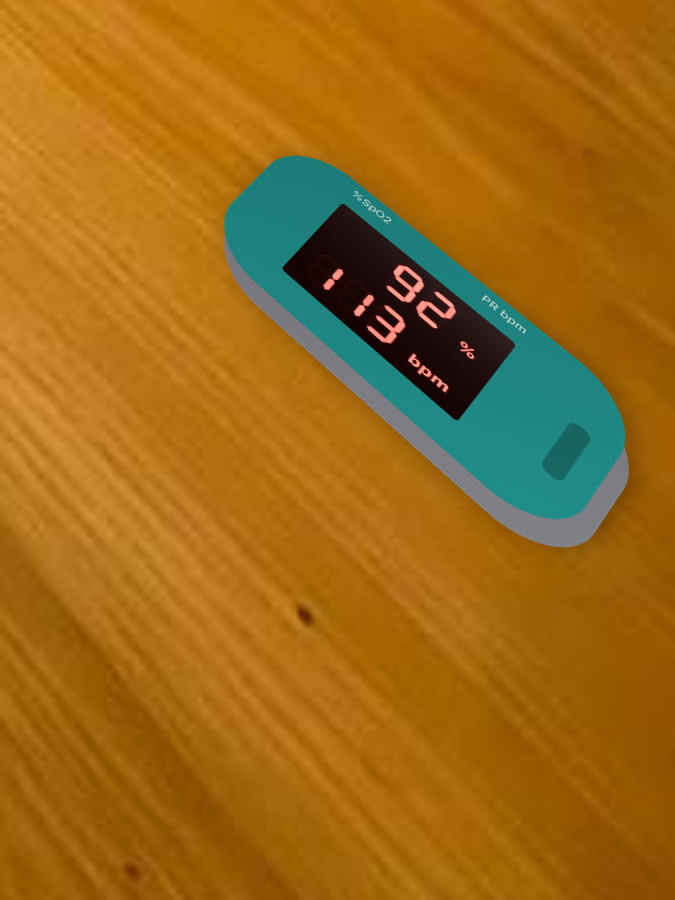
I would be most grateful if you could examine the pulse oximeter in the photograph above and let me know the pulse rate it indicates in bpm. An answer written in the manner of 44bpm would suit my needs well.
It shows 113bpm
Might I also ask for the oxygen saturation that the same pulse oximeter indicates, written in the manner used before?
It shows 92%
